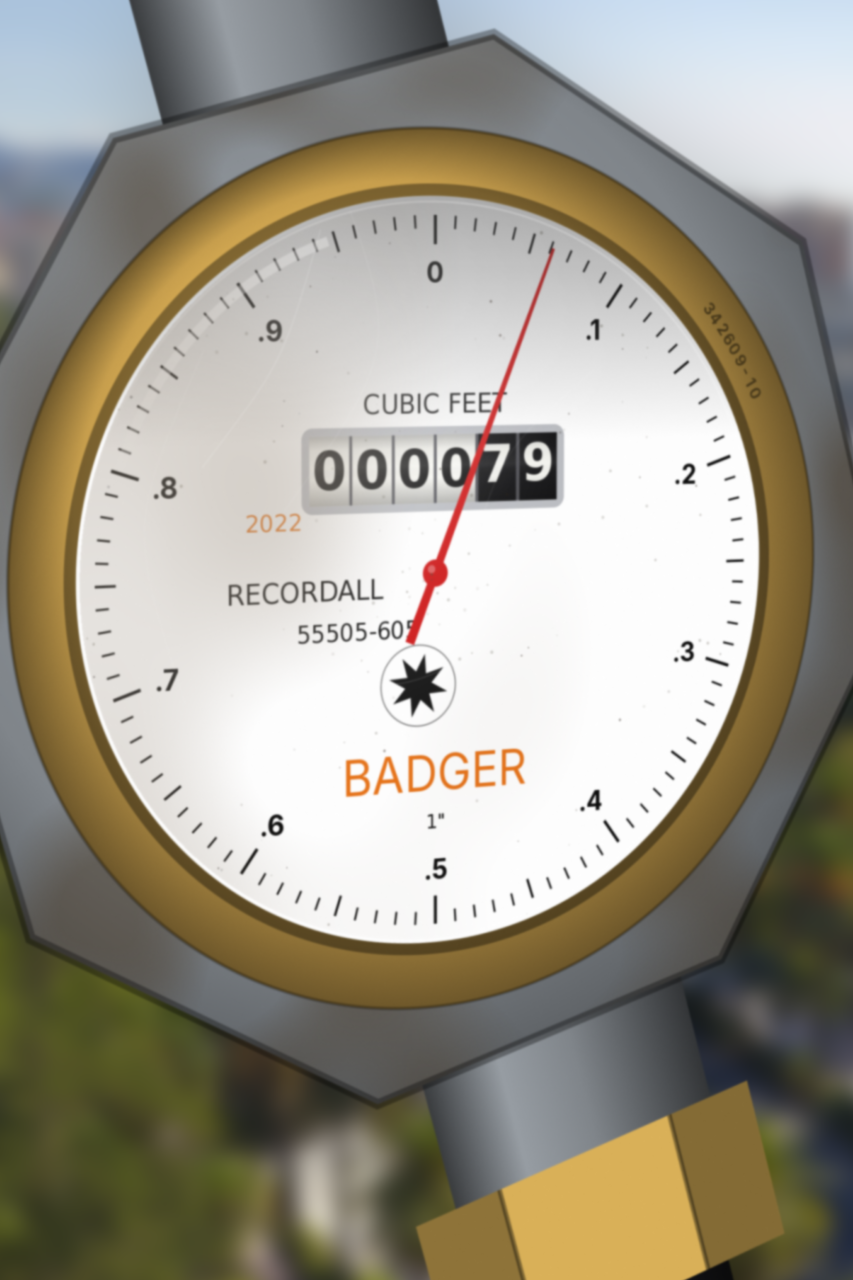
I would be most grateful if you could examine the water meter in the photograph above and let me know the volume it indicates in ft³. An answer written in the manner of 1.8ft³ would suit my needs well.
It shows 79.06ft³
